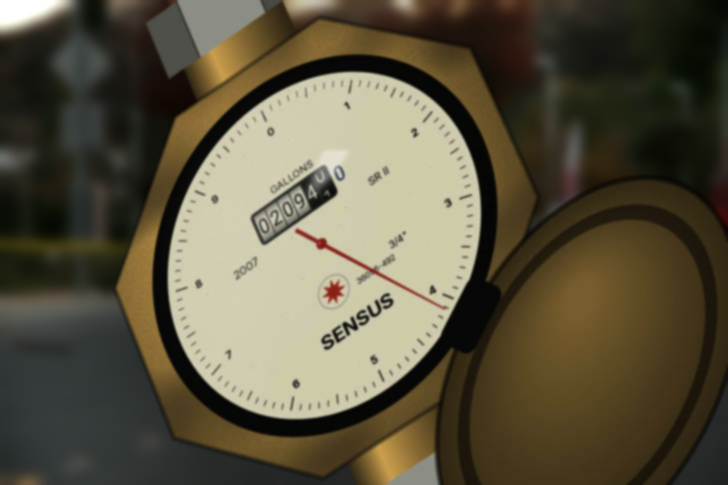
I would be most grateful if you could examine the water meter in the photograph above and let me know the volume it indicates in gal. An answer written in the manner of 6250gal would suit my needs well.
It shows 209404.1gal
